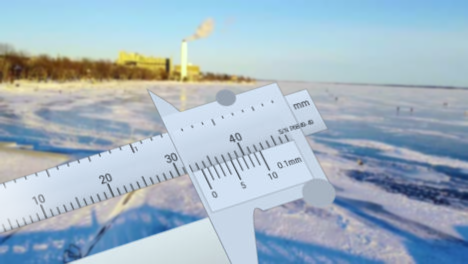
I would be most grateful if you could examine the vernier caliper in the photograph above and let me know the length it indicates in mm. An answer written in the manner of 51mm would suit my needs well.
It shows 33.4mm
